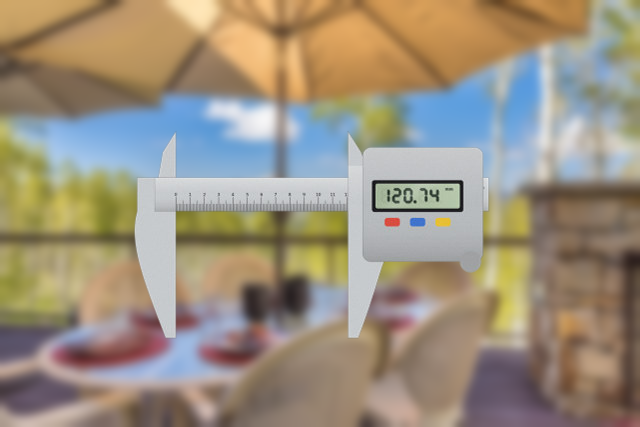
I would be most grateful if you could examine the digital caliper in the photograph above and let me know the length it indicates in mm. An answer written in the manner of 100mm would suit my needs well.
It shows 120.74mm
